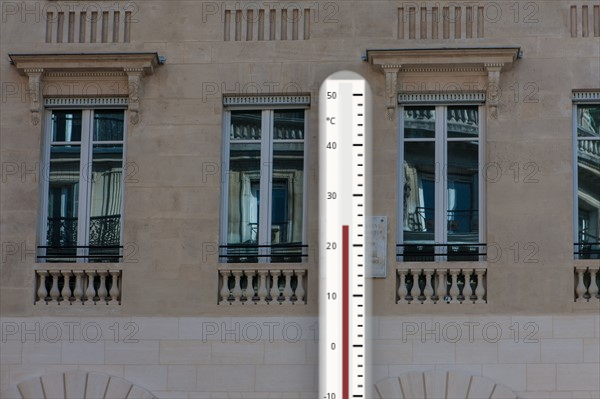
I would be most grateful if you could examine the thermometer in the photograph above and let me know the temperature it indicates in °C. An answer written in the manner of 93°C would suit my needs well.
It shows 24°C
